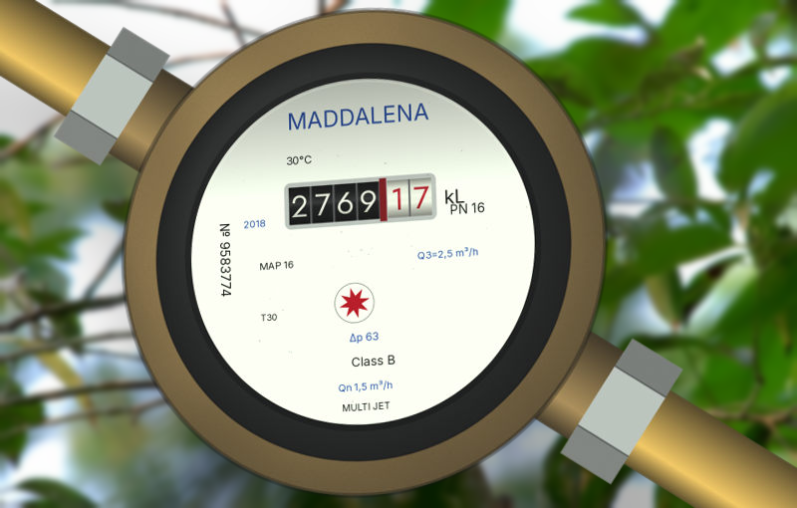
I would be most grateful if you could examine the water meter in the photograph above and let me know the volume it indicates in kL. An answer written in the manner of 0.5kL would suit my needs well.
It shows 2769.17kL
